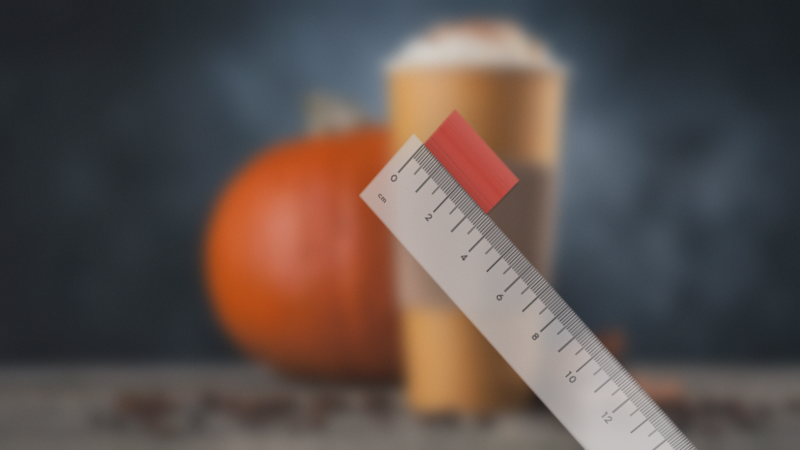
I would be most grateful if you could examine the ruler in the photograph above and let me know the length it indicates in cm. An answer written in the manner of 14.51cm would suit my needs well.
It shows 3.5cm
